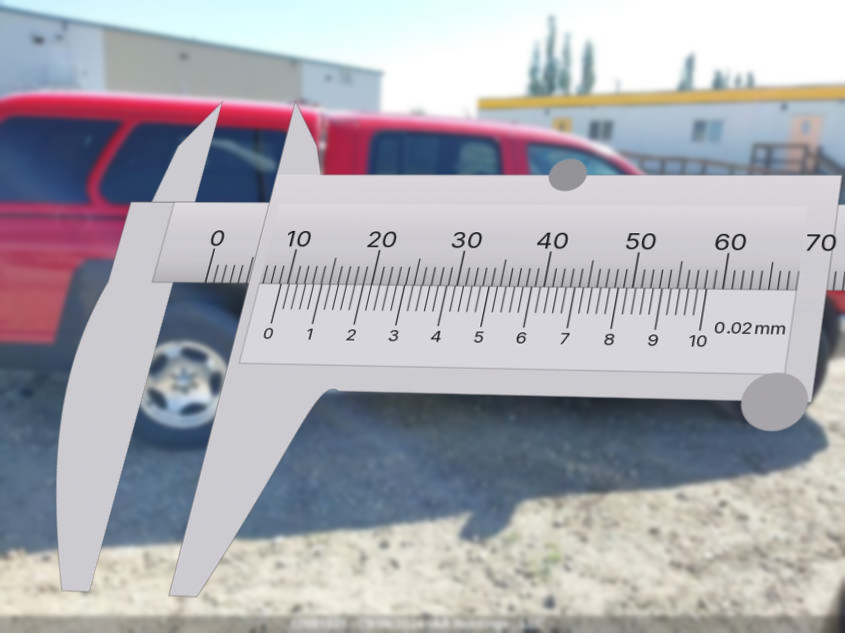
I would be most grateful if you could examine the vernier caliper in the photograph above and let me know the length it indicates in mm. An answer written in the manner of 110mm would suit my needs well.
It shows 9.2mm
